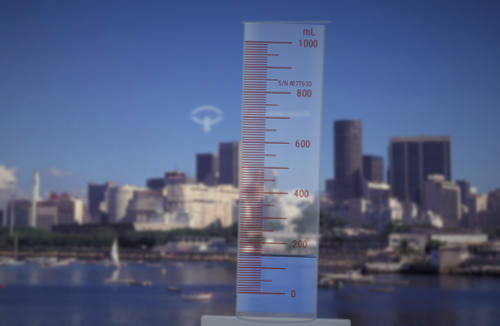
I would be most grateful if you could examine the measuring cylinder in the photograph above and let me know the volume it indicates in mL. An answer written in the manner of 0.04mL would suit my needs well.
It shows 150mL
